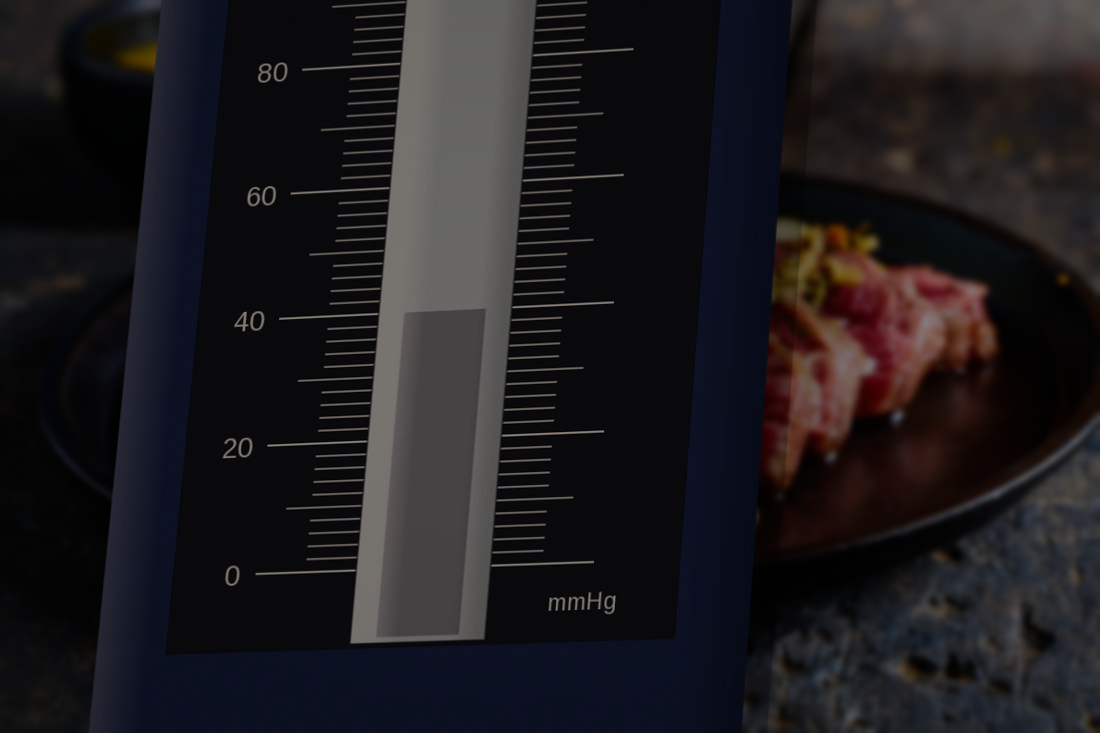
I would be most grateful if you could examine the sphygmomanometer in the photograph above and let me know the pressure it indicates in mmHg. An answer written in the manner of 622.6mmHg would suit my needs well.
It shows 40mmHg
